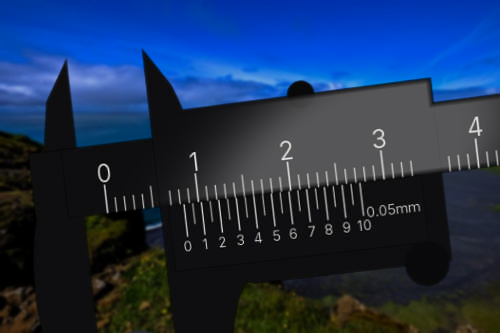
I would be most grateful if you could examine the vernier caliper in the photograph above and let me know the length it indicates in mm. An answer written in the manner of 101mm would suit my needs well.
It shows 8.4mm
